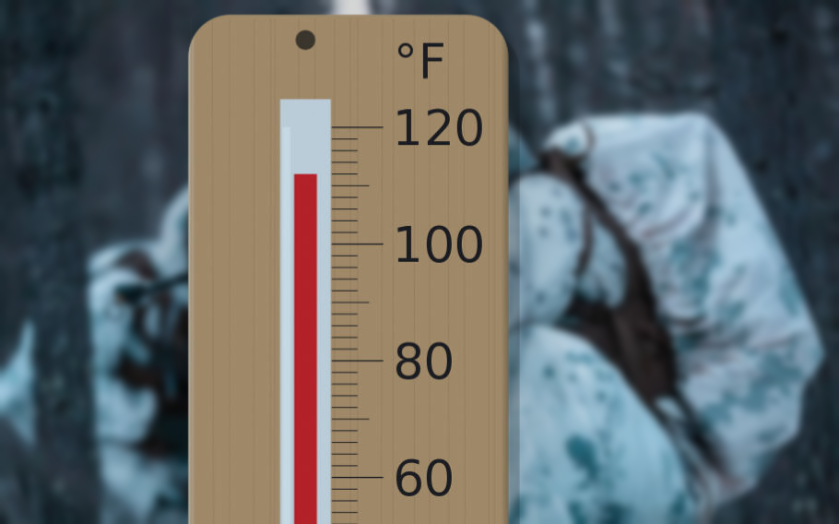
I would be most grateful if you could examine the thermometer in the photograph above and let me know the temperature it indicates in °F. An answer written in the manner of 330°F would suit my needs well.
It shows 112°F
